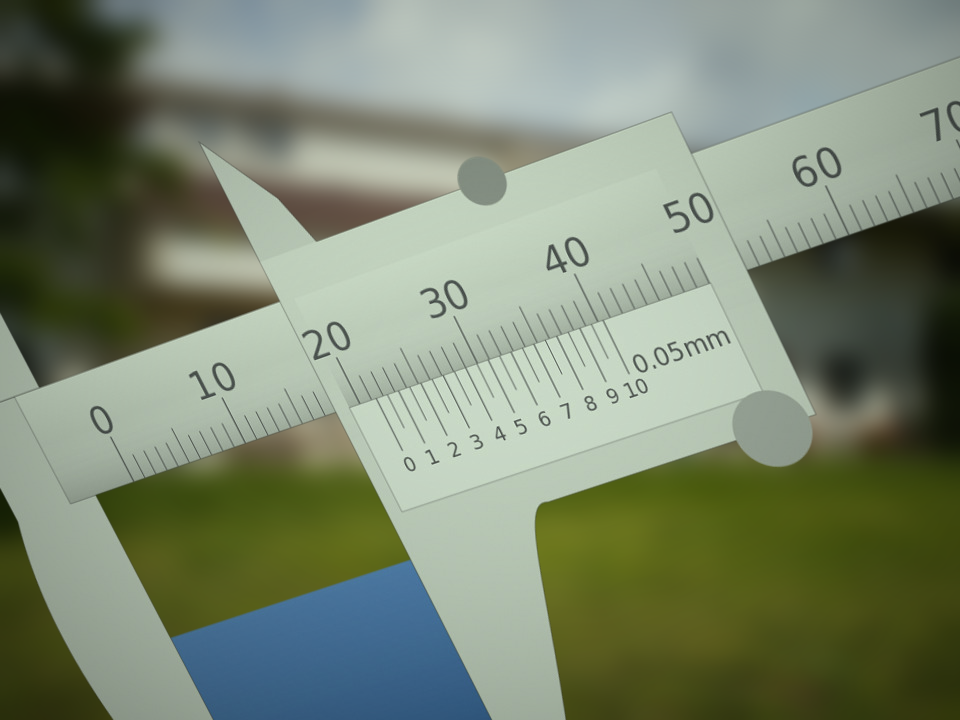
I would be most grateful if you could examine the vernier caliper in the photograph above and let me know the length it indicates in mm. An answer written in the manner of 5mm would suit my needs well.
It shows 21.4mm
